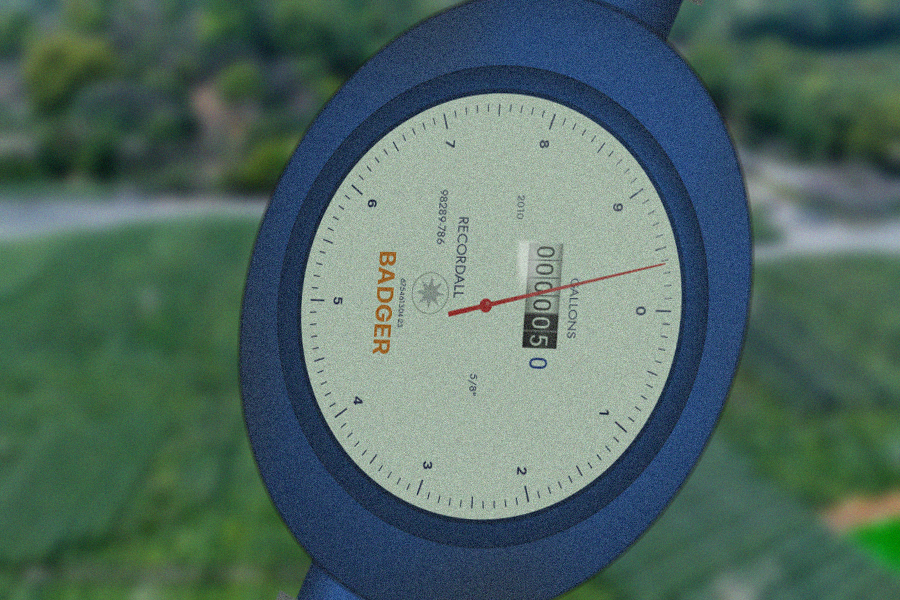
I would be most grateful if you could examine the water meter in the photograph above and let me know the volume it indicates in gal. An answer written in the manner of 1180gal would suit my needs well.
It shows 49.6gal
